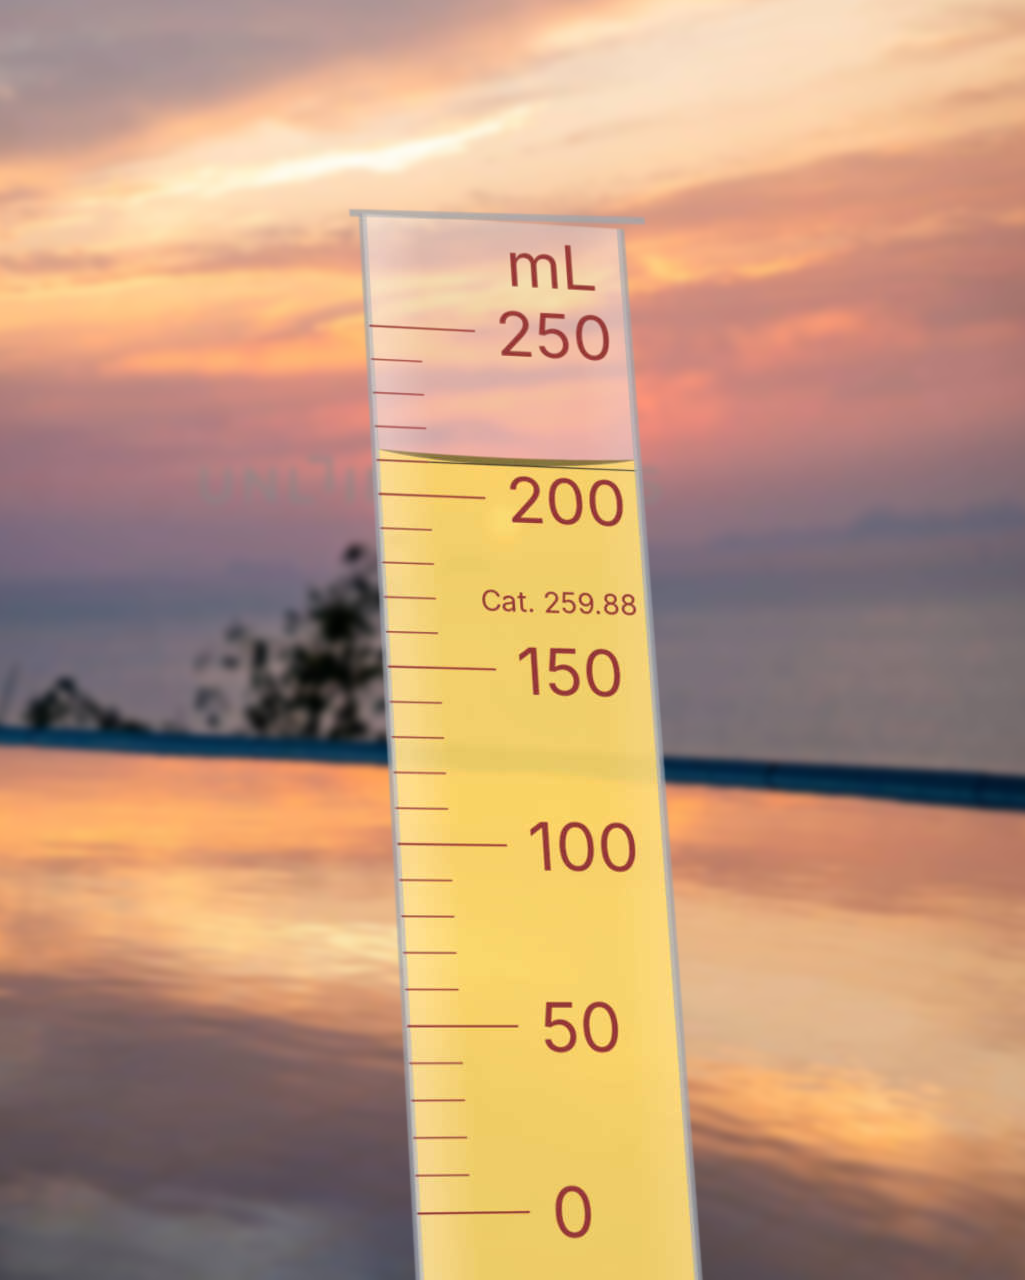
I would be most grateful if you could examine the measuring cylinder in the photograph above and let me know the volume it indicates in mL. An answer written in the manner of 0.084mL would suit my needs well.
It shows 210mL
